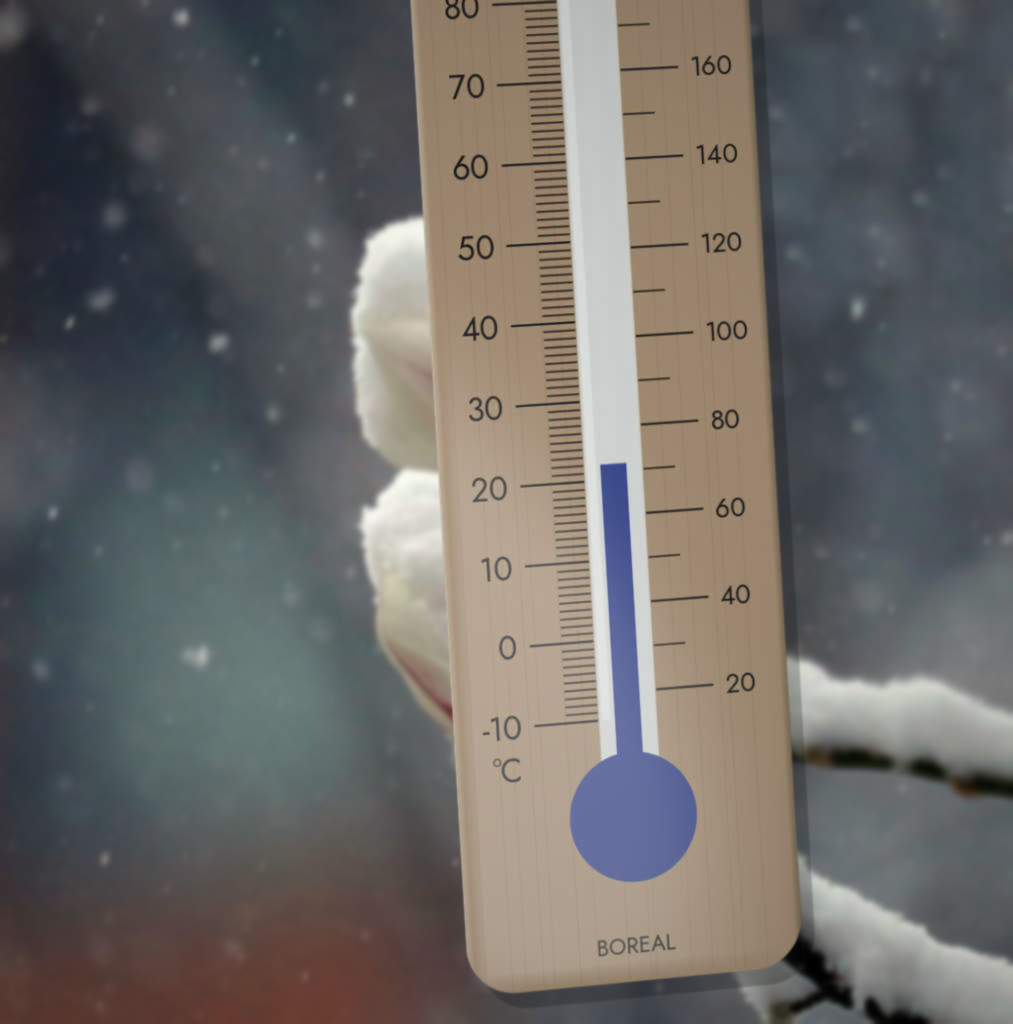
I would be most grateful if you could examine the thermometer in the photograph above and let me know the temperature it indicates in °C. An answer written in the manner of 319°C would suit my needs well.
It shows 22°C
